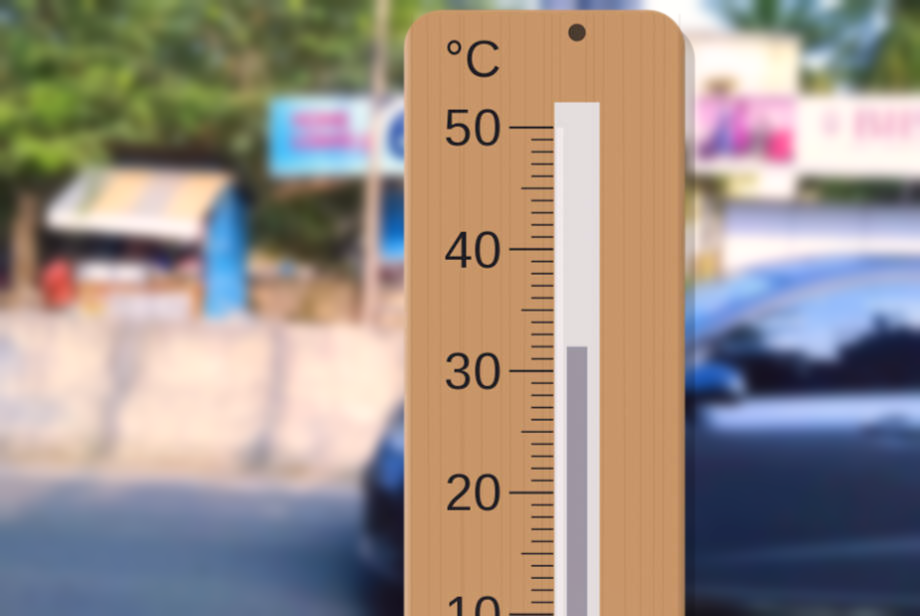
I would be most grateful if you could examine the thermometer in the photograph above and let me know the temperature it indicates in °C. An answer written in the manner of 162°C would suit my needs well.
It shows 32°C
